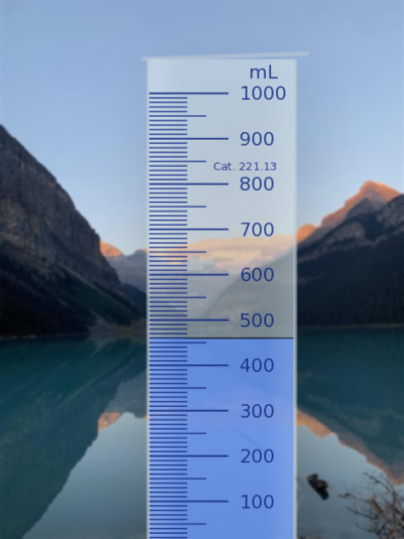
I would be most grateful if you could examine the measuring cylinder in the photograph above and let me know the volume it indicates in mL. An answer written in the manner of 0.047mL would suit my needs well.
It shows 460mL
